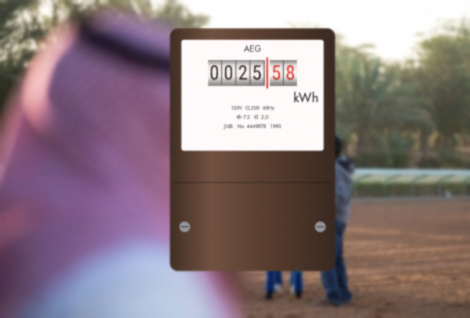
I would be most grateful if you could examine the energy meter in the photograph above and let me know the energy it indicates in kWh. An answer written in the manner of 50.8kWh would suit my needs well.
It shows 25.58kWh
